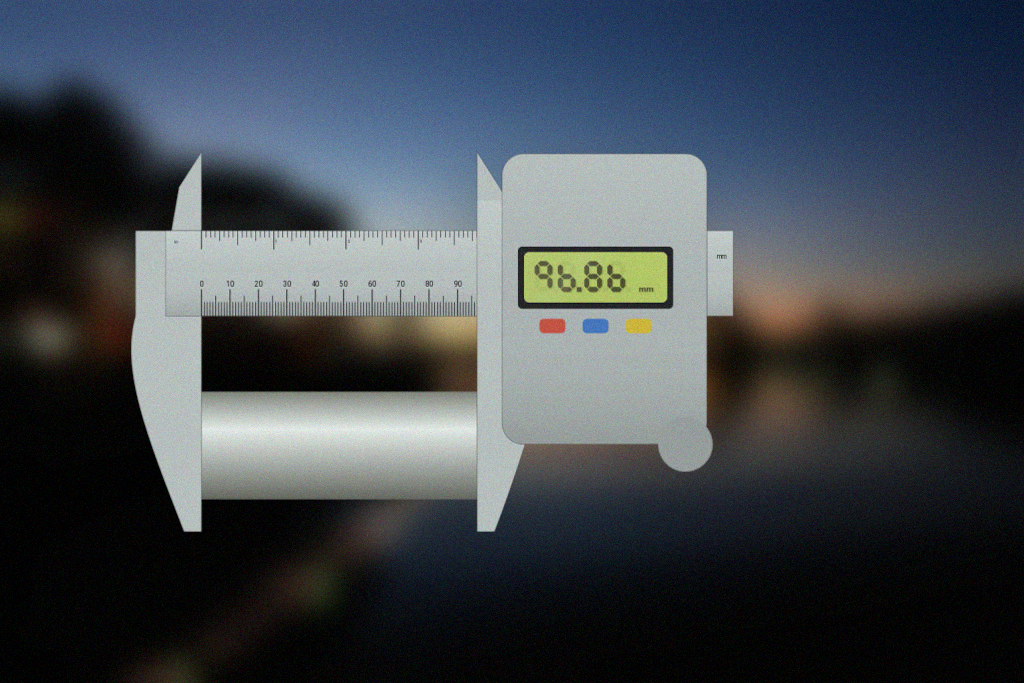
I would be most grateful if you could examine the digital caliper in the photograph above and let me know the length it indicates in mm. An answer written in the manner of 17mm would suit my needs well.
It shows 96.86mm
